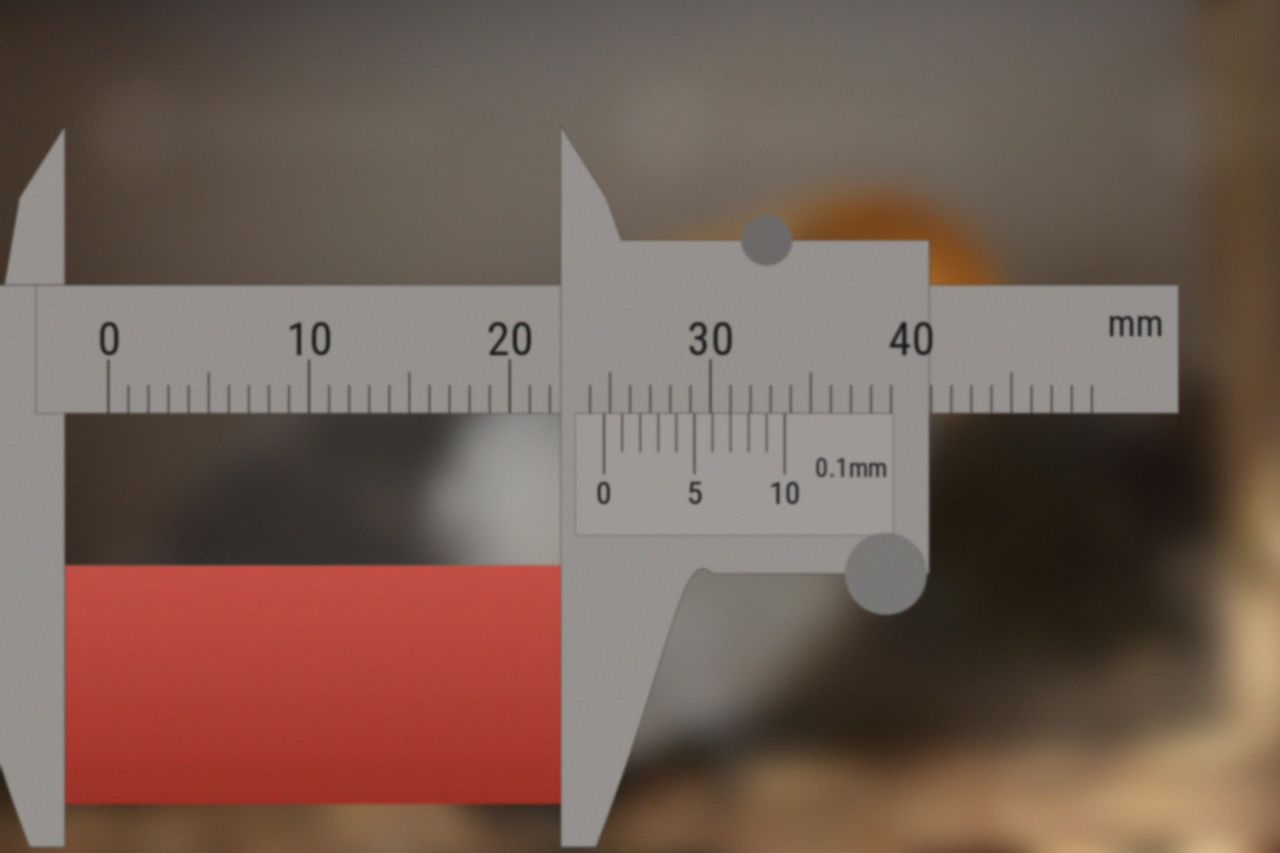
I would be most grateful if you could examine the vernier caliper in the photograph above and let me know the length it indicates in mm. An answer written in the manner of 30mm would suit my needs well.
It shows 24.7mm
